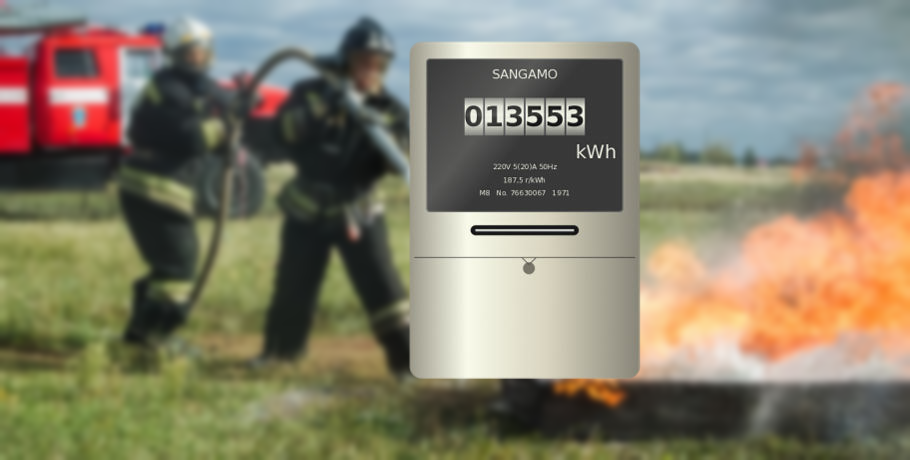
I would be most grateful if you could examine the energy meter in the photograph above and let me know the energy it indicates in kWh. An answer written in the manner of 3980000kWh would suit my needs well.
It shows 13553kWh
